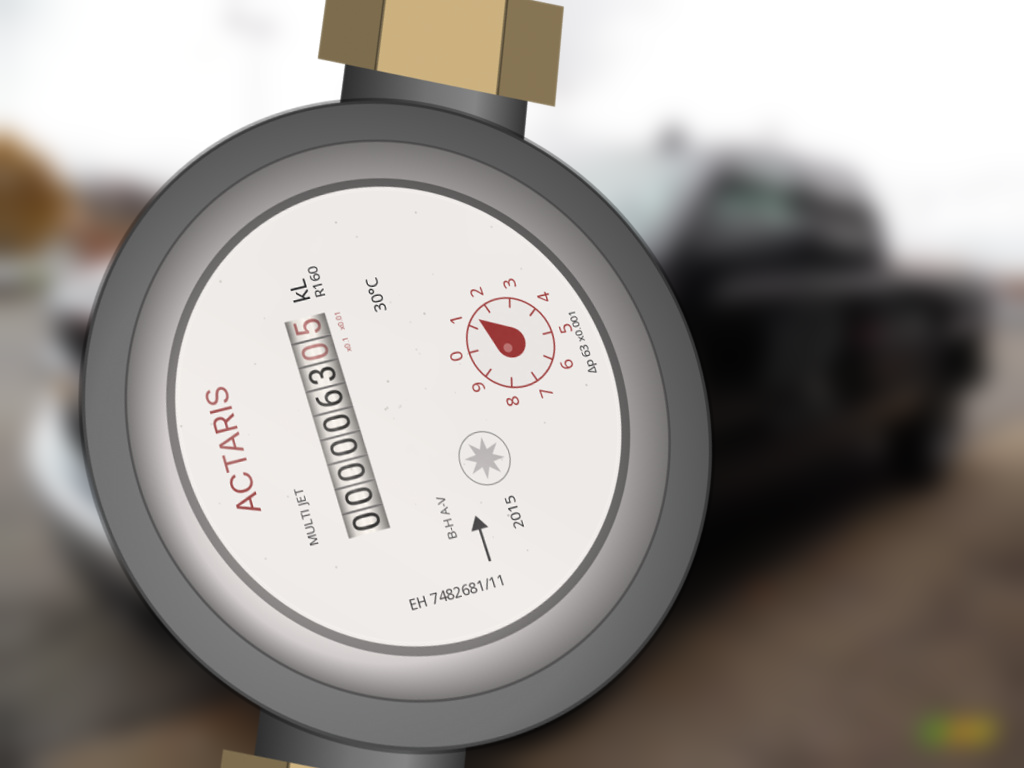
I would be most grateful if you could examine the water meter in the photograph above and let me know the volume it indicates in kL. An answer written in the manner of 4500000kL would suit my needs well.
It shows 63.051kL
